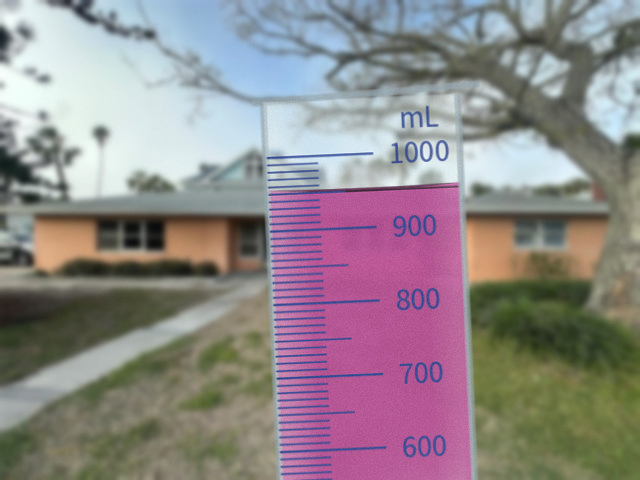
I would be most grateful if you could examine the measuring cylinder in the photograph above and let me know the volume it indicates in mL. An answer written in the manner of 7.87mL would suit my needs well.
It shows 950mL
